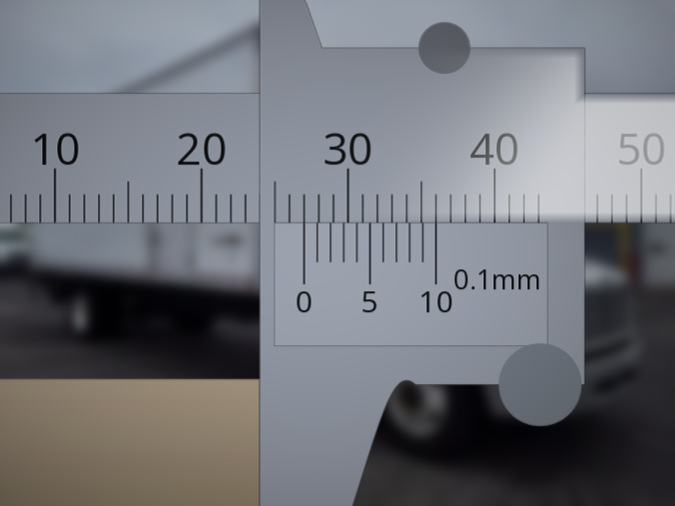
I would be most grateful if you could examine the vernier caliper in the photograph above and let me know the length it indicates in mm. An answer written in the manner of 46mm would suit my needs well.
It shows 27.0mm
